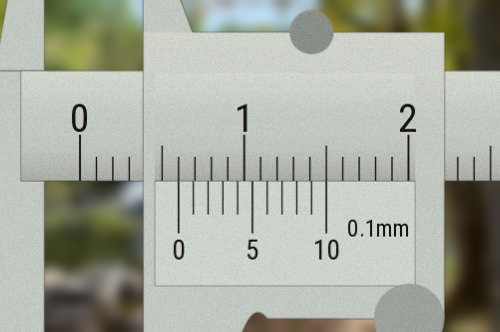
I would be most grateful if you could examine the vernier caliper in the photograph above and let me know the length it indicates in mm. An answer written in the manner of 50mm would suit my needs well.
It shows 6.0mm
